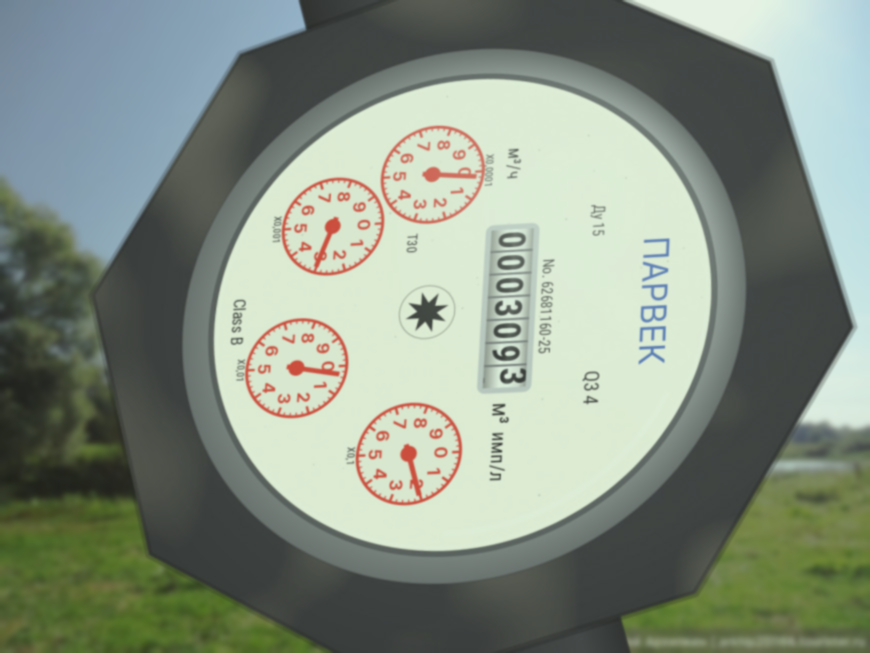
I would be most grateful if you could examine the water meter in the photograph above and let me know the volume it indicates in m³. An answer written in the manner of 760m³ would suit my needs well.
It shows 3093.2030m³
